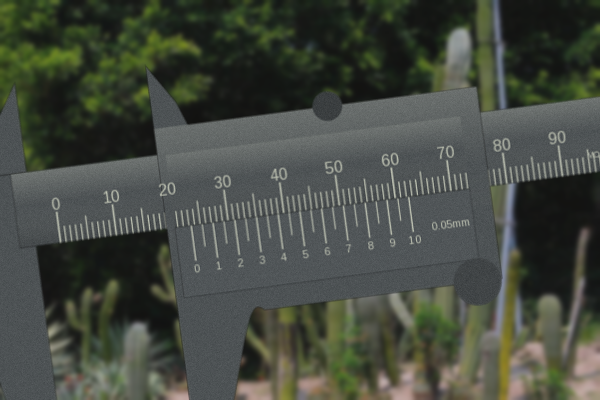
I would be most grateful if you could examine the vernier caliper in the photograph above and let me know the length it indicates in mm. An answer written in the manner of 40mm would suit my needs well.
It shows 23.4mm
